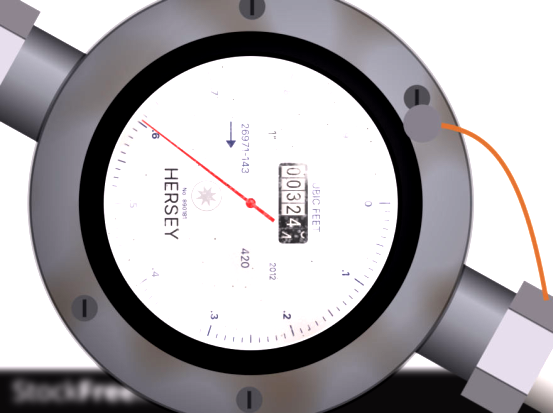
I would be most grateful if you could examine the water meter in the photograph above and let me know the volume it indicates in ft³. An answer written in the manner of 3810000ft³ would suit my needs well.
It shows 3243.60ft³
